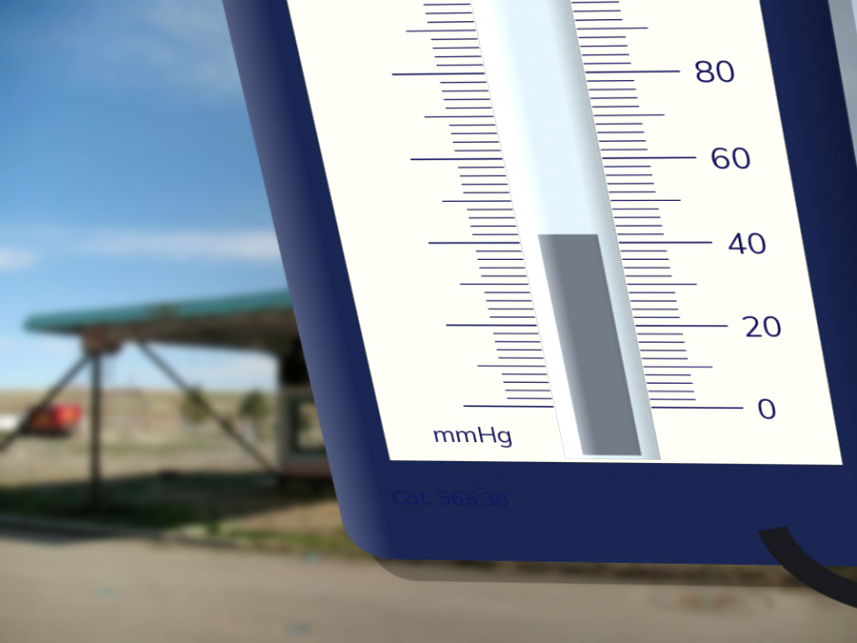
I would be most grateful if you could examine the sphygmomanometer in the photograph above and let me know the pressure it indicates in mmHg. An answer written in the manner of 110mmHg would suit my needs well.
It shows 42mmHg
